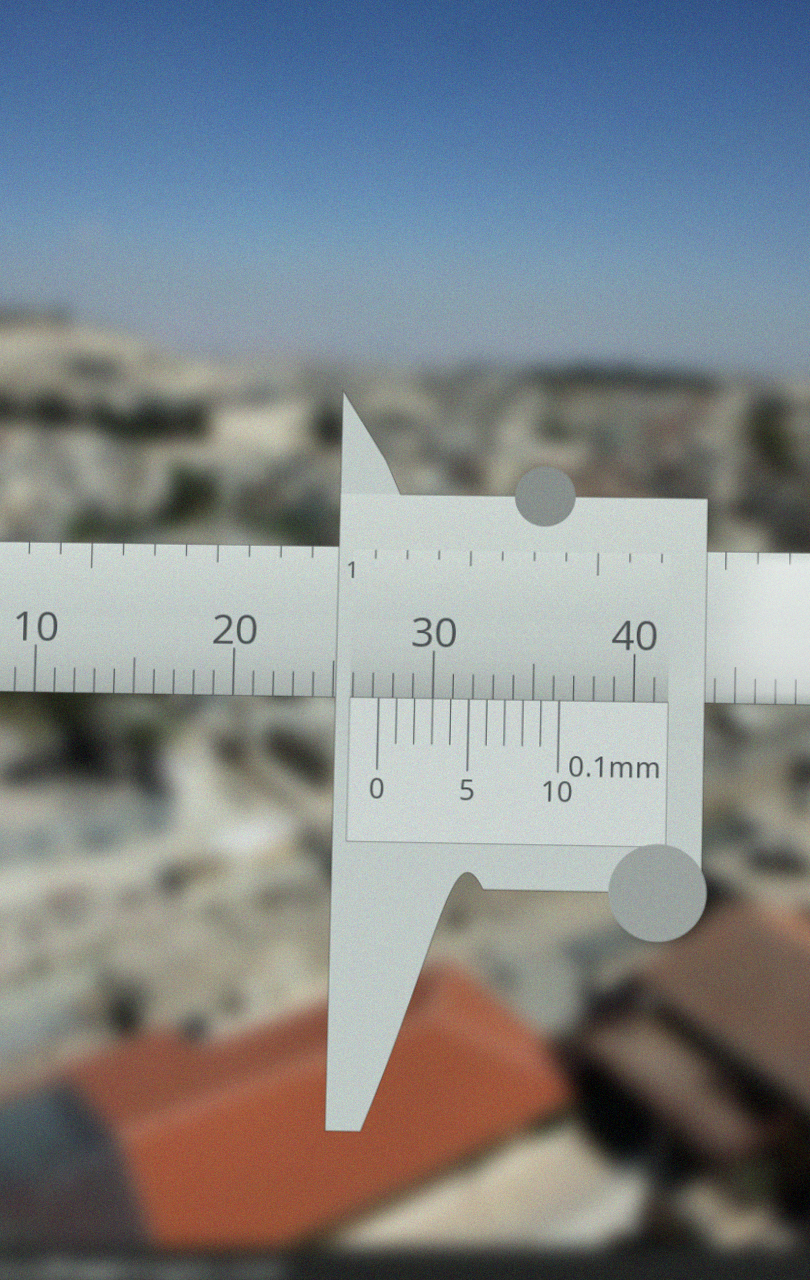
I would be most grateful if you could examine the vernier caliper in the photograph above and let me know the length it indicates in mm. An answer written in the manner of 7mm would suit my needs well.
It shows 27.3mm
